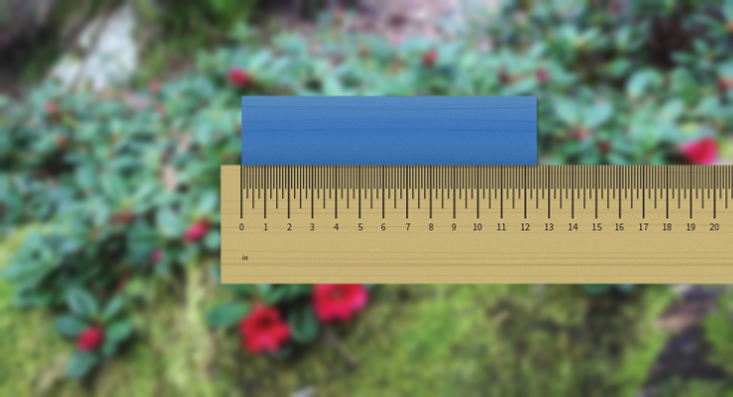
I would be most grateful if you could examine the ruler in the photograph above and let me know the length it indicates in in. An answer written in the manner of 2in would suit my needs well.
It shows 12.5in
